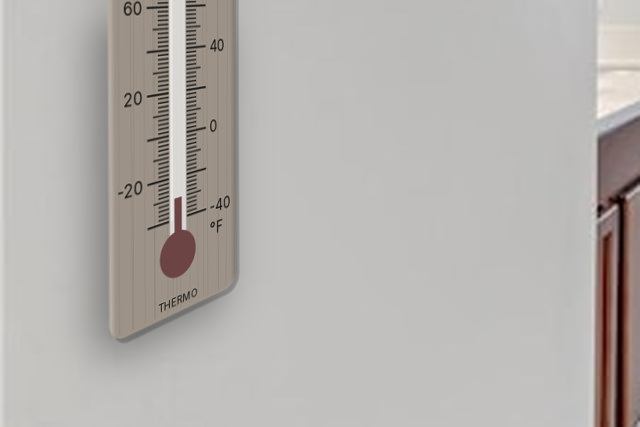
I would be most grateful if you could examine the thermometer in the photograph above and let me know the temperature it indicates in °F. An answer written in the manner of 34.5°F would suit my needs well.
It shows -30°F
